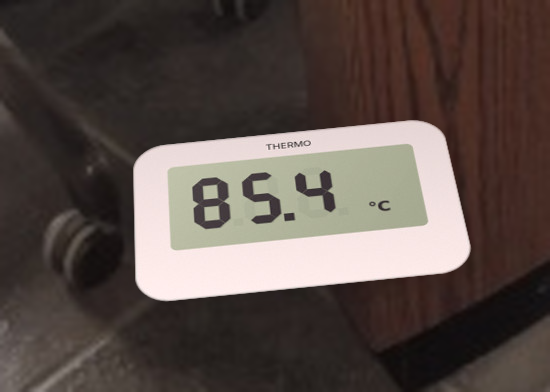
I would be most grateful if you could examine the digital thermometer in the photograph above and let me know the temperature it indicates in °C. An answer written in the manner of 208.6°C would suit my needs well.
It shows 85.4°C
